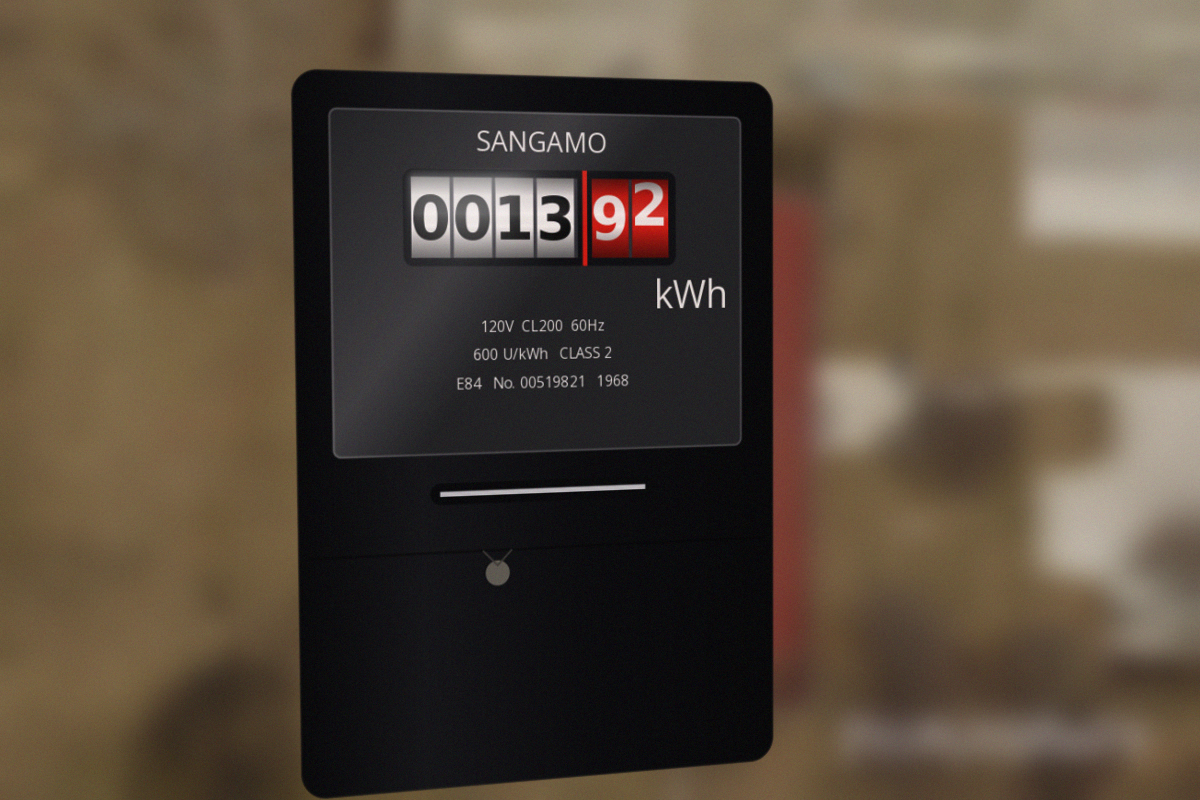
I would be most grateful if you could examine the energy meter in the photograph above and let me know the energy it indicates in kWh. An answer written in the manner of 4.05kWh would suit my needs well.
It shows 13.92kWh
